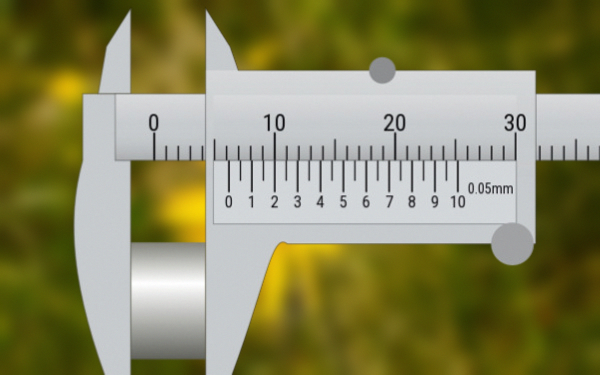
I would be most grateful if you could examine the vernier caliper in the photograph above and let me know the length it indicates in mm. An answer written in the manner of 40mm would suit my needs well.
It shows 6.2mm
